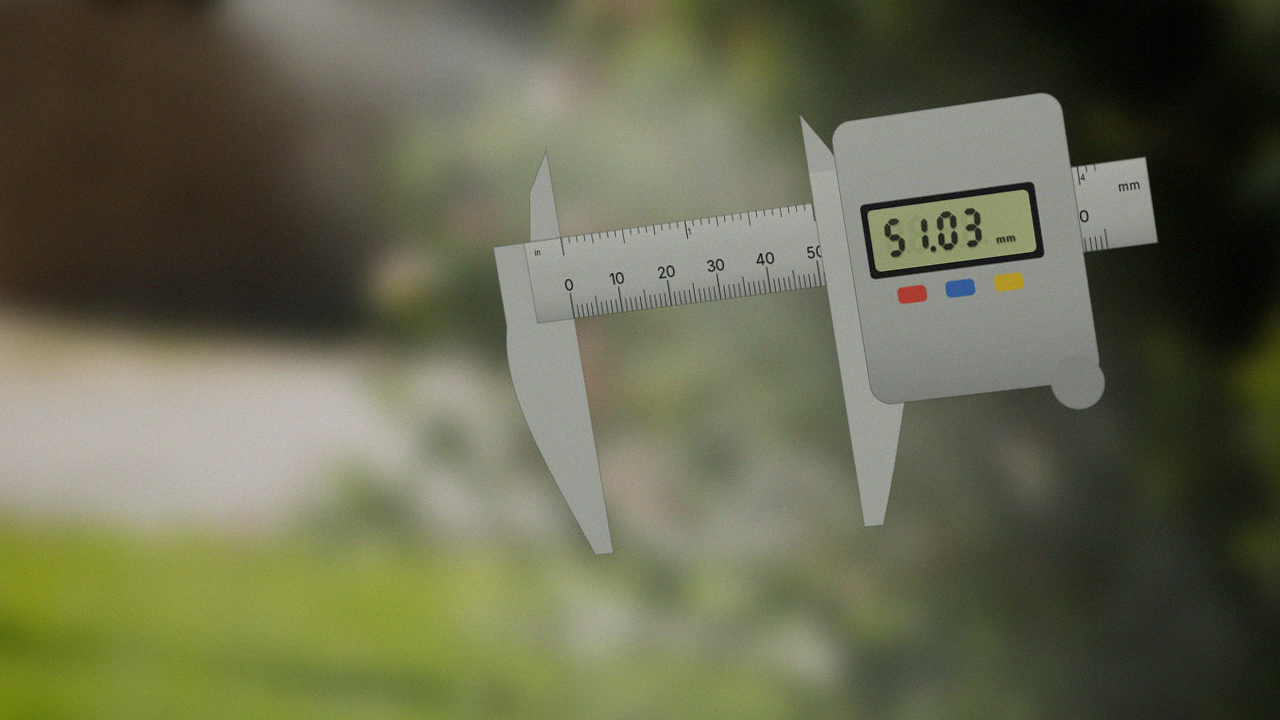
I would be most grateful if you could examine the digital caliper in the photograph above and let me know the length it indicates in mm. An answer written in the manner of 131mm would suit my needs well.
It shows 51.03mm
